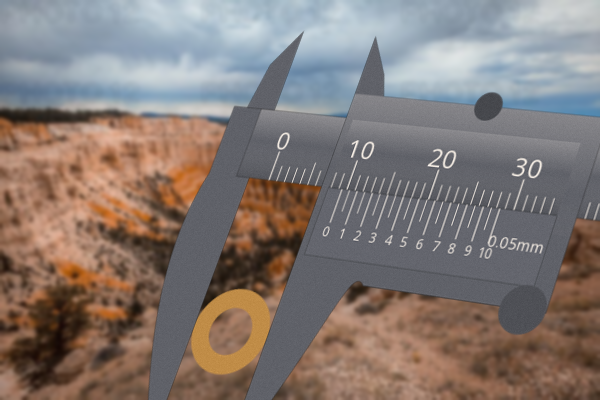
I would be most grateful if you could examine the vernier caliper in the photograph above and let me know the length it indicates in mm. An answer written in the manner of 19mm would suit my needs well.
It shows 9.4mm
